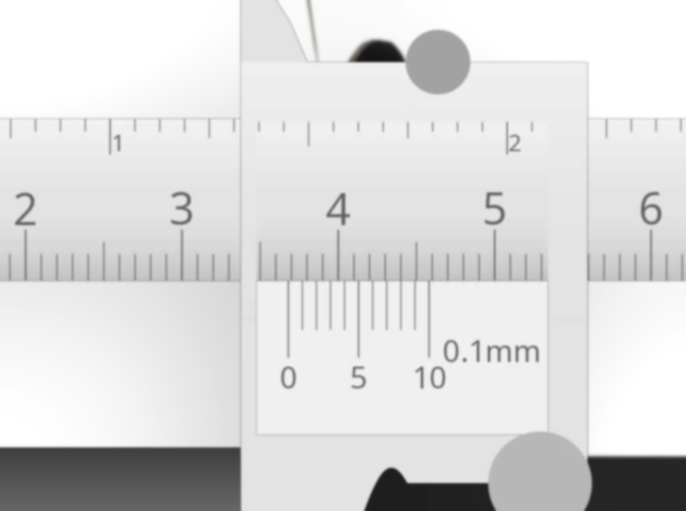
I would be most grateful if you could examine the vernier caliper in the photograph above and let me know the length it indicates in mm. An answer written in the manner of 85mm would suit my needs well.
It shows 36.8mm
